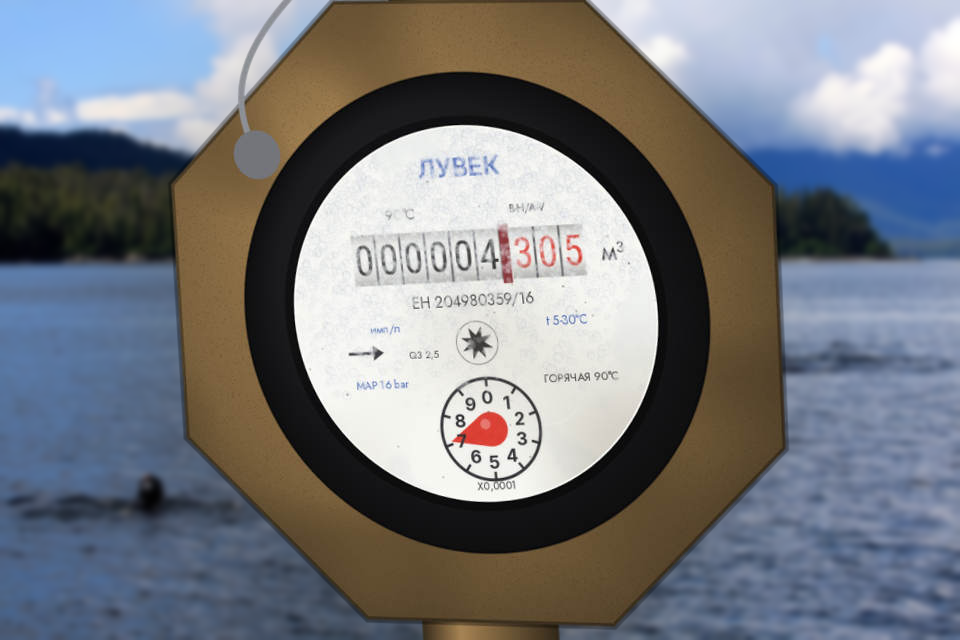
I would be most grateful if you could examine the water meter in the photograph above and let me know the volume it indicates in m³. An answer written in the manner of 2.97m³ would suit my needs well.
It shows 4.3057m³
